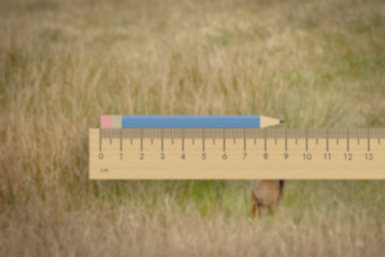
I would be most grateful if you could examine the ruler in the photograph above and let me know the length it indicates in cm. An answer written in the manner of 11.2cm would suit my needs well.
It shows 9cm
